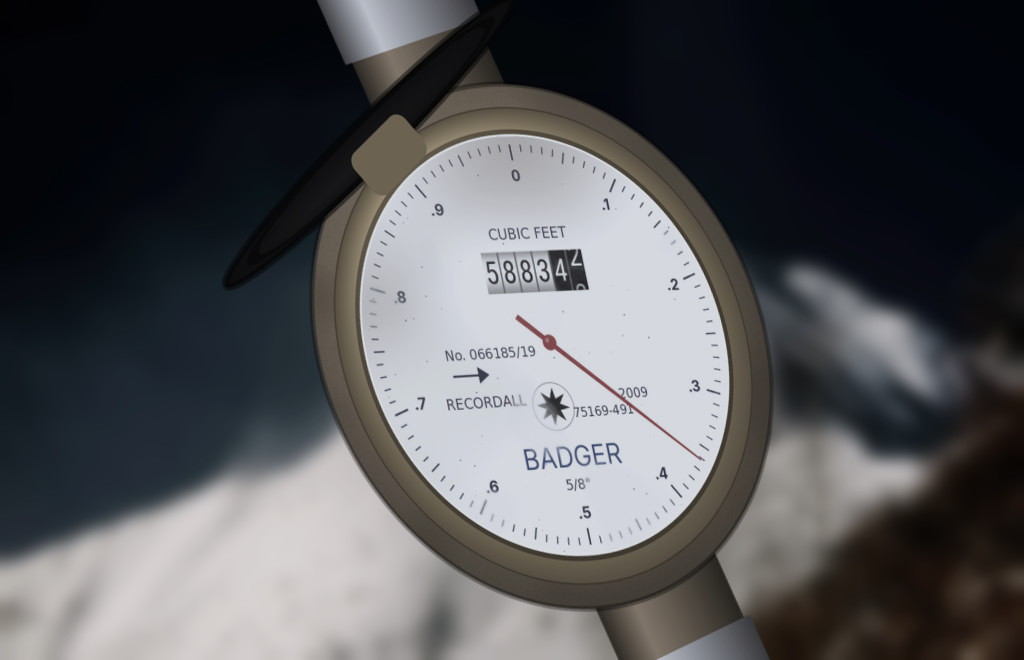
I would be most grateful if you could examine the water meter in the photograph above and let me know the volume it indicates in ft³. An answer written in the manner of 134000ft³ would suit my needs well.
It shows 588342.36ft³
